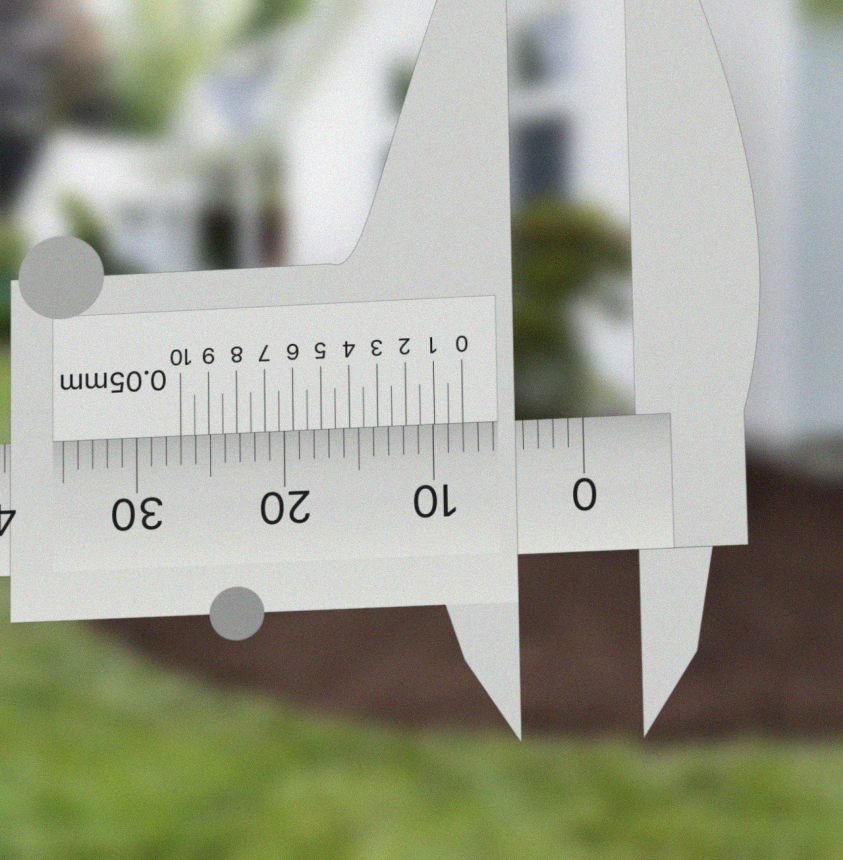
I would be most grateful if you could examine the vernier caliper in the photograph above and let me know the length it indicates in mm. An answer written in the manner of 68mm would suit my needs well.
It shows 8.0mm
